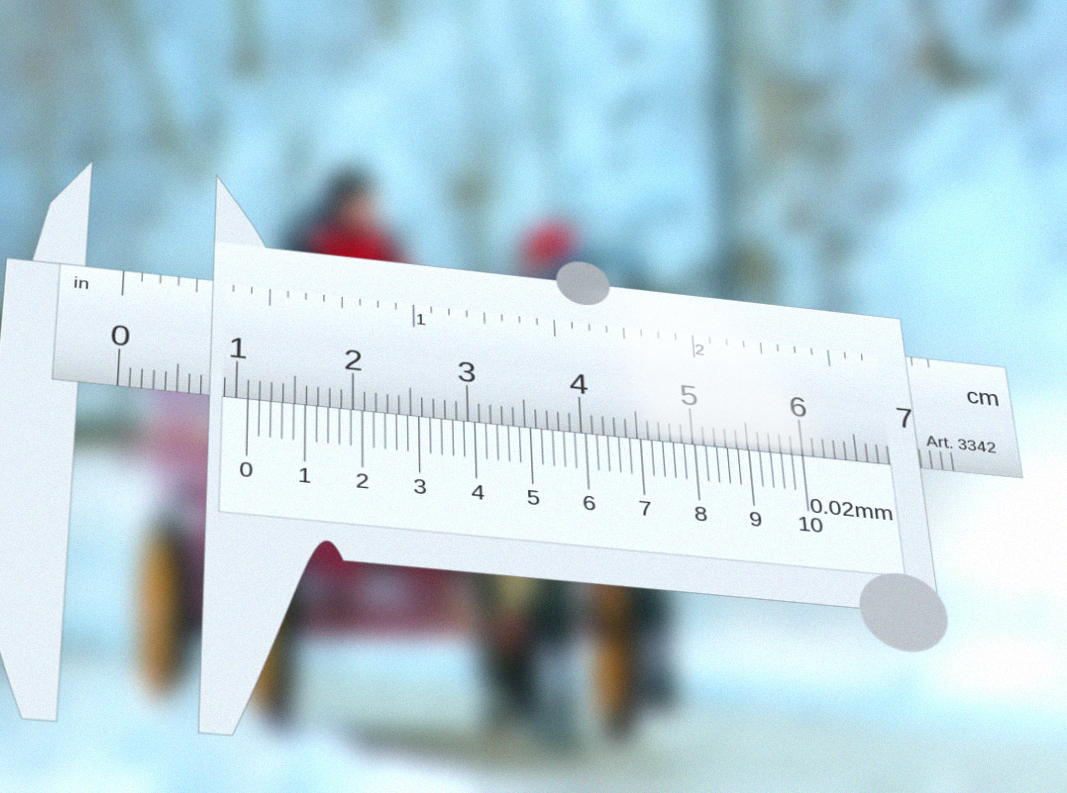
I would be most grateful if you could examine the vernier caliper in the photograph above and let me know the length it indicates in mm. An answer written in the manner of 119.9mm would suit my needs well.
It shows 11.0mm
